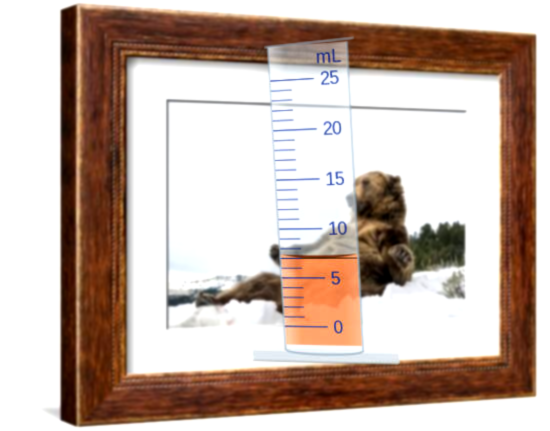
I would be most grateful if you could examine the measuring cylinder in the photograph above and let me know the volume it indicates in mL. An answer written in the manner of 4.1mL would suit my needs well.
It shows 7mL
